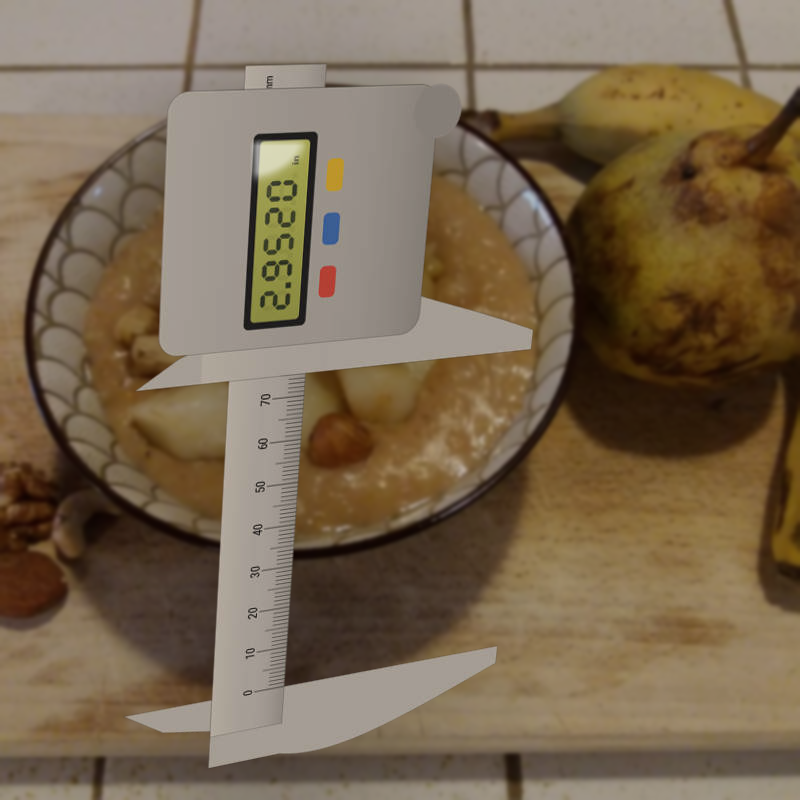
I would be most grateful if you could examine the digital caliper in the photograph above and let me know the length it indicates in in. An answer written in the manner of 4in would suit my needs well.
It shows 2.9520in
